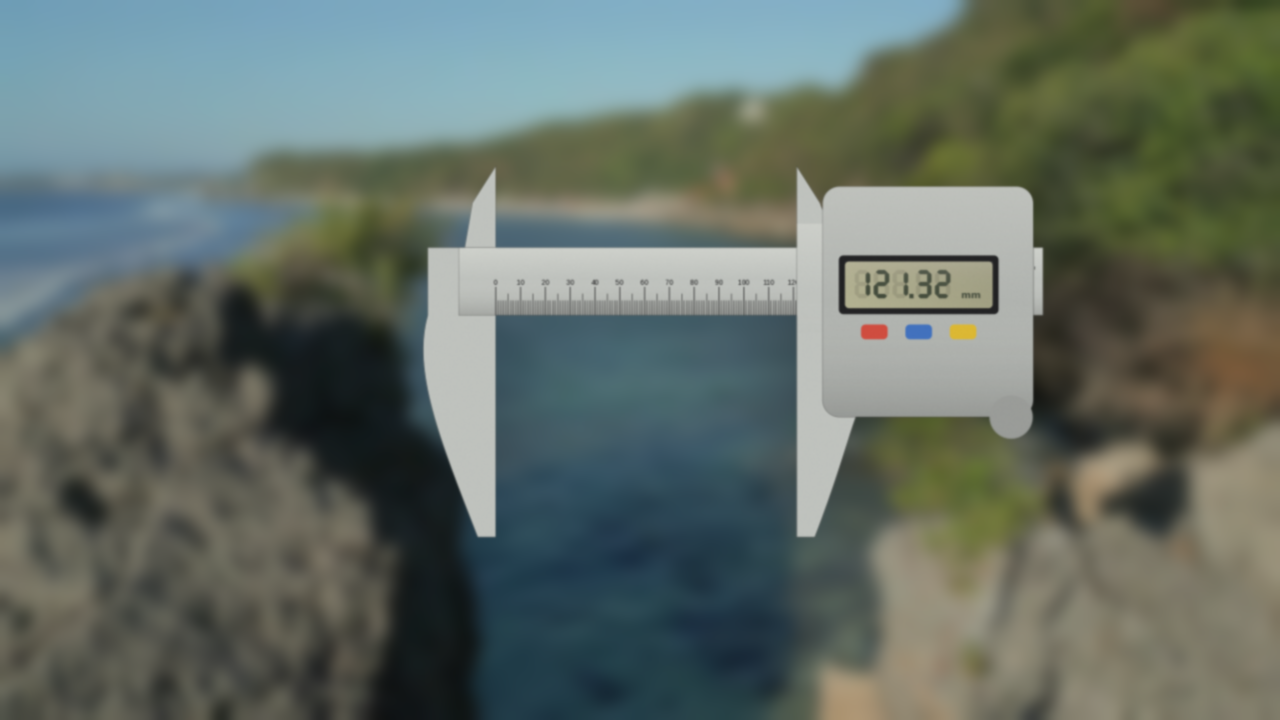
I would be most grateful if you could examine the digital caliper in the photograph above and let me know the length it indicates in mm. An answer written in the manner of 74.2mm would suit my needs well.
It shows 121.32mm
